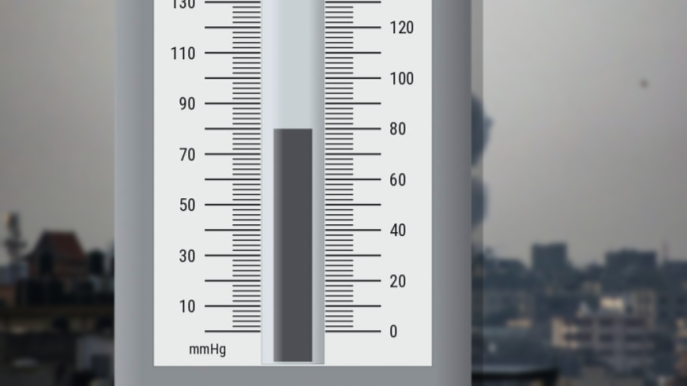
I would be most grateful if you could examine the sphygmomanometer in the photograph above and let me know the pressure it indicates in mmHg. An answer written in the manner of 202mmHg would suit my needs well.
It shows 80mmHg
